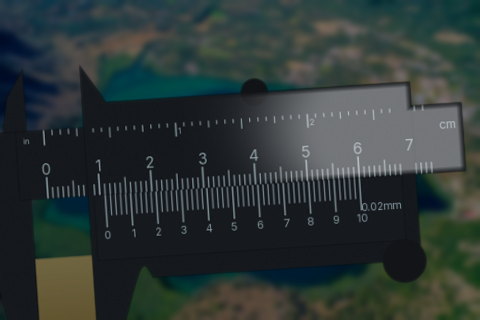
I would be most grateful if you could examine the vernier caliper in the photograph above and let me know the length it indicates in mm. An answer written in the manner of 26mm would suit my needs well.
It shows 11.0mm
